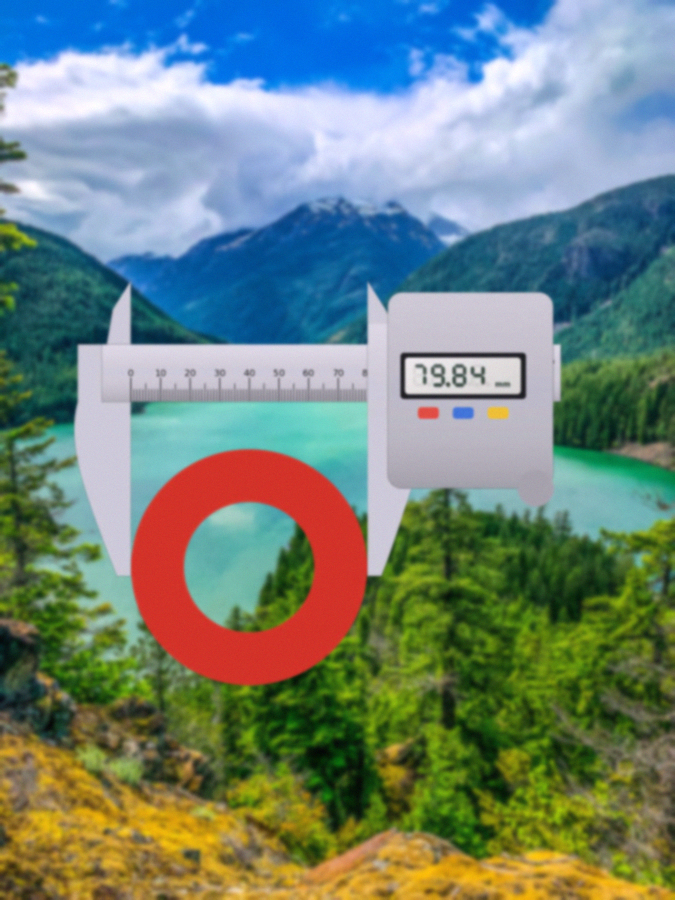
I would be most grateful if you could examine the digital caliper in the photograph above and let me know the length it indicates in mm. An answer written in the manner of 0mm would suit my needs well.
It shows 79.84mm
